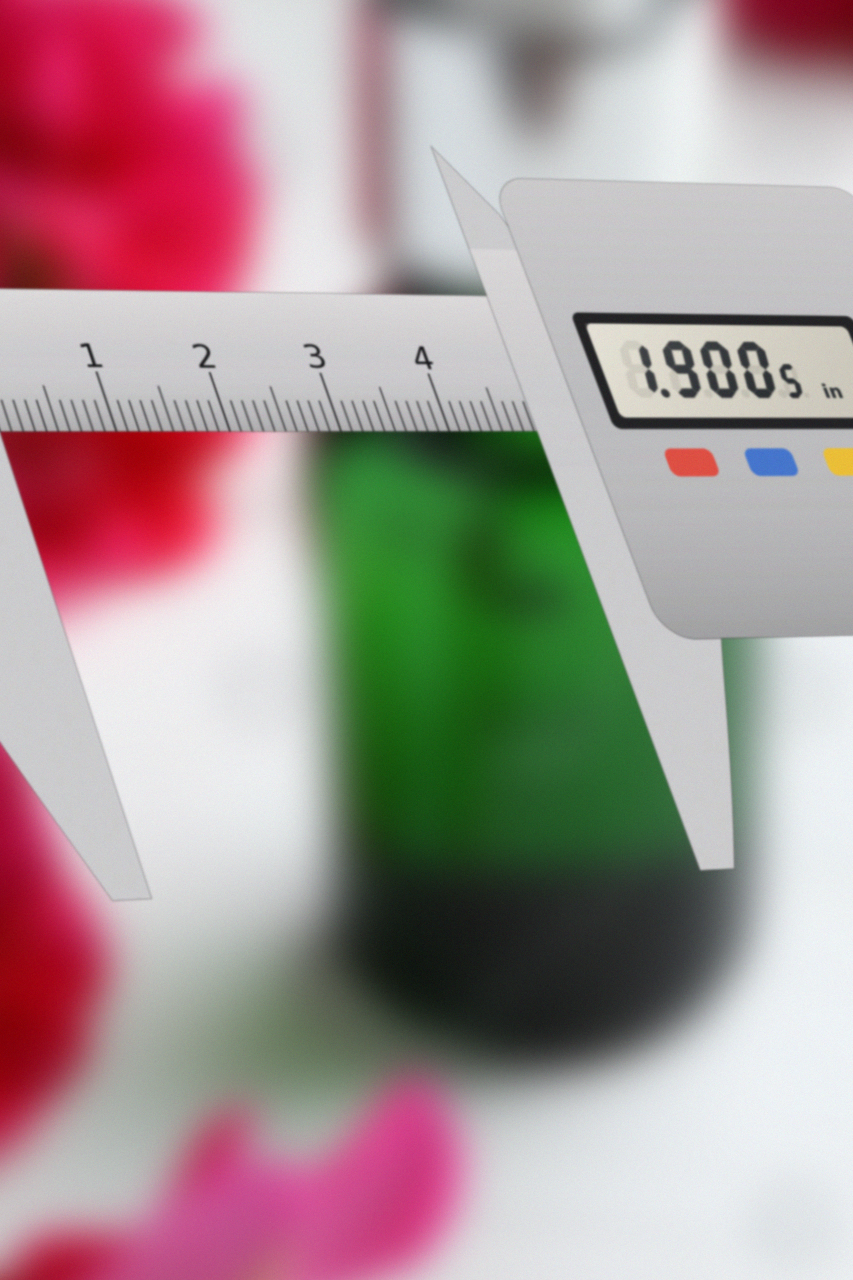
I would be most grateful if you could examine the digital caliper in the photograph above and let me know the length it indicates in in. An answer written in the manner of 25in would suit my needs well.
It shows 1.9005in
